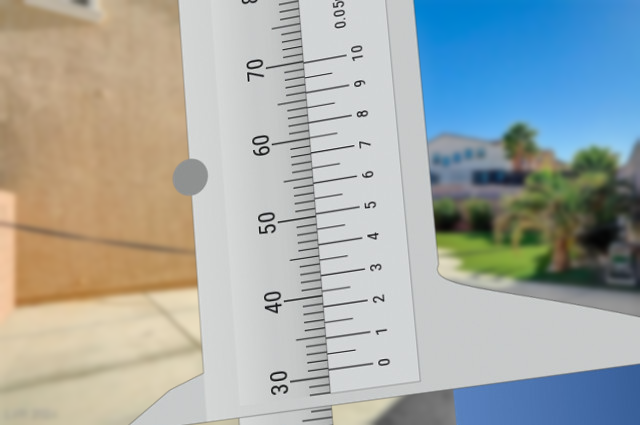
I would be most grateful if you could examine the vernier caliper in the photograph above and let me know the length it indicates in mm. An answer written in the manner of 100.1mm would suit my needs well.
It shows 30.8mm
